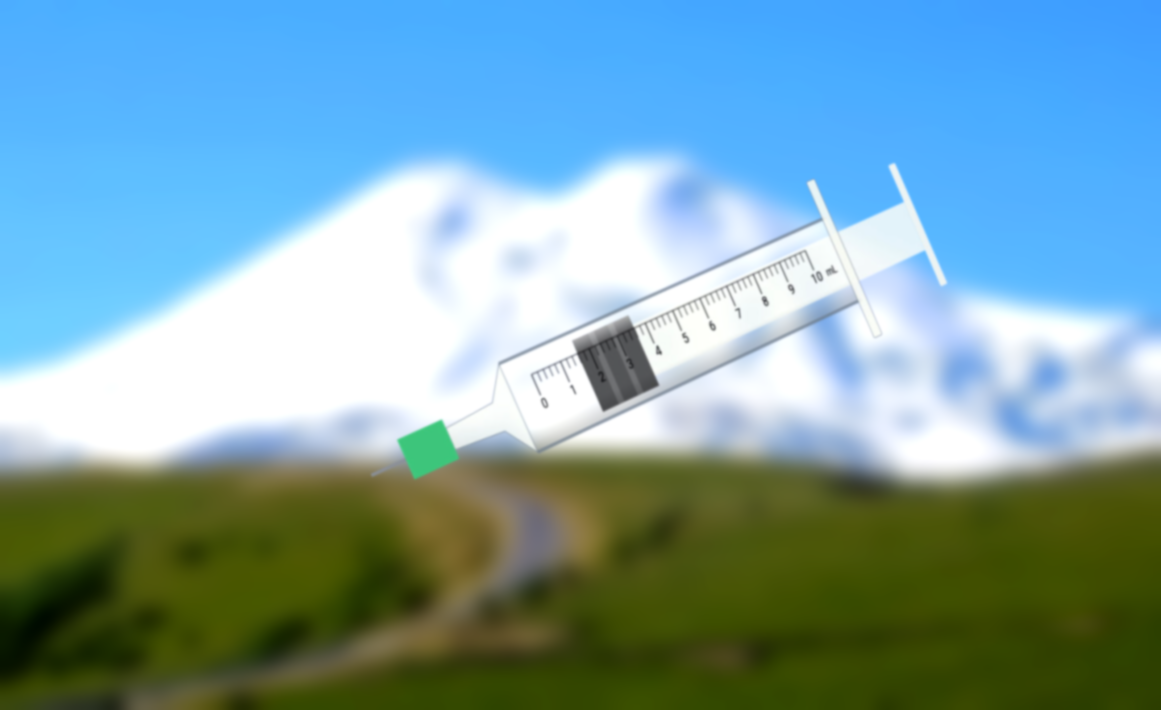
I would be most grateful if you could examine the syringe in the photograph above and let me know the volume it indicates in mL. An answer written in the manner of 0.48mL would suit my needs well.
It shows 1.6mL
